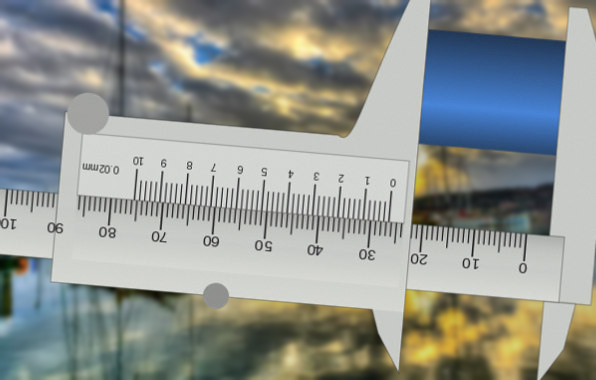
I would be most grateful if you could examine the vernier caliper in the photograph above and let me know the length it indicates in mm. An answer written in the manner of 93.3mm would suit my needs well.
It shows 26.5mm
